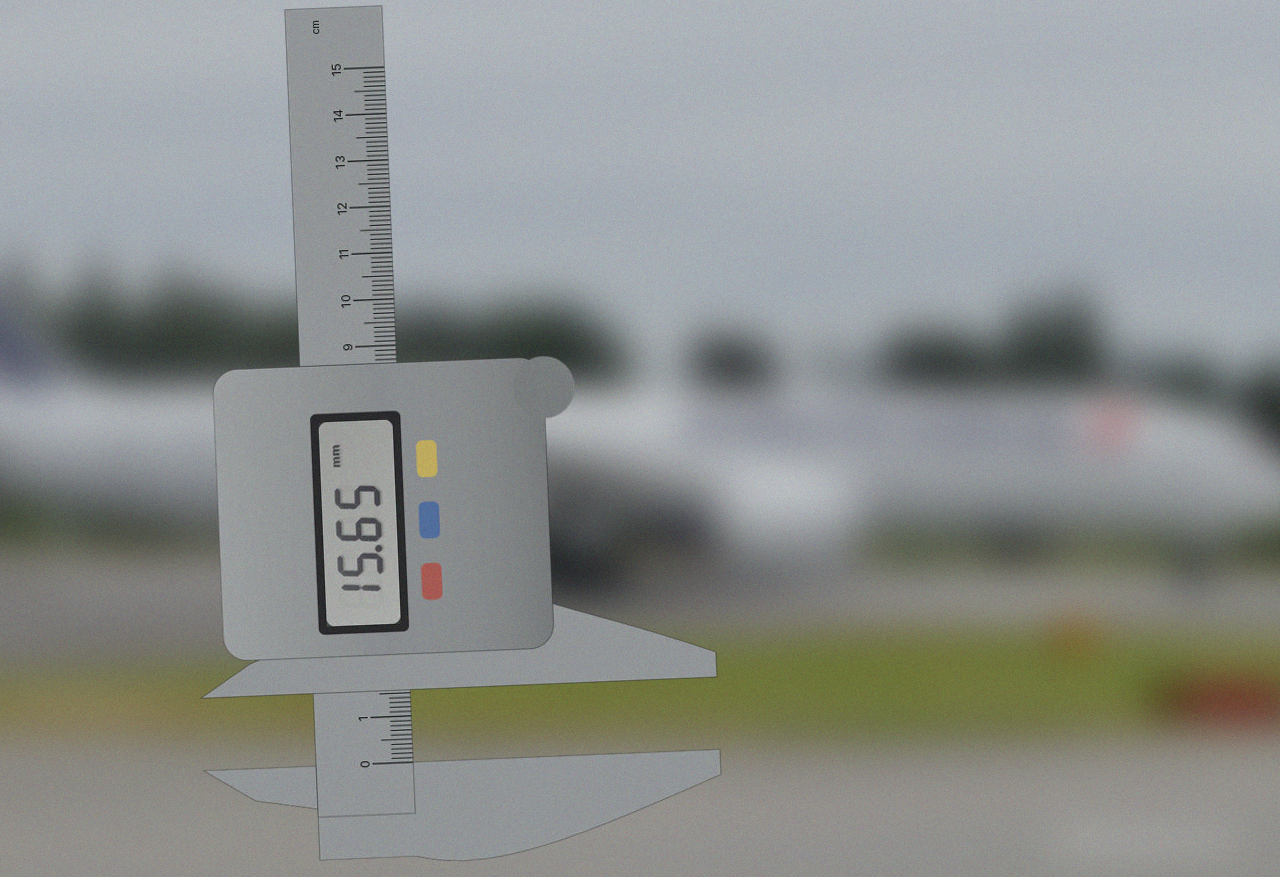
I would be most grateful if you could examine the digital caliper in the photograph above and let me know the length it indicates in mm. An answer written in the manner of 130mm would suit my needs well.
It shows 15.65mm
